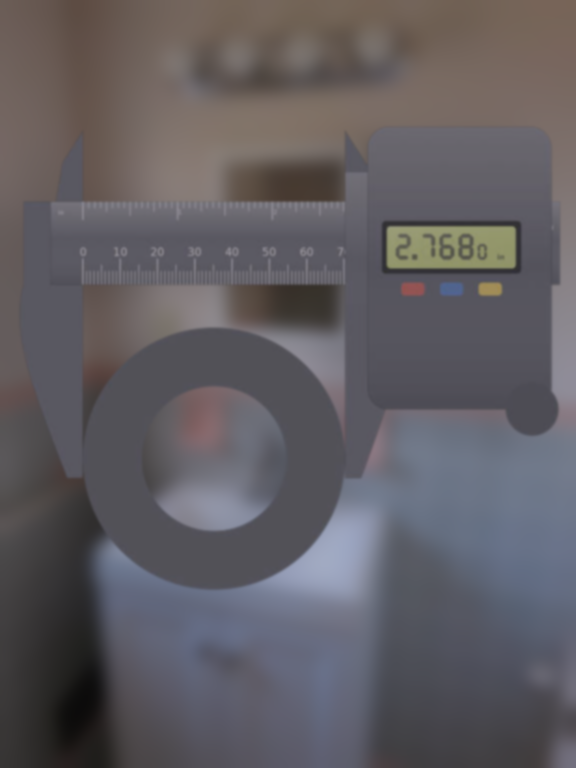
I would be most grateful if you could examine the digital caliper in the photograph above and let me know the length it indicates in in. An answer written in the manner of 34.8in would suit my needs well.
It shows 2.7680in
